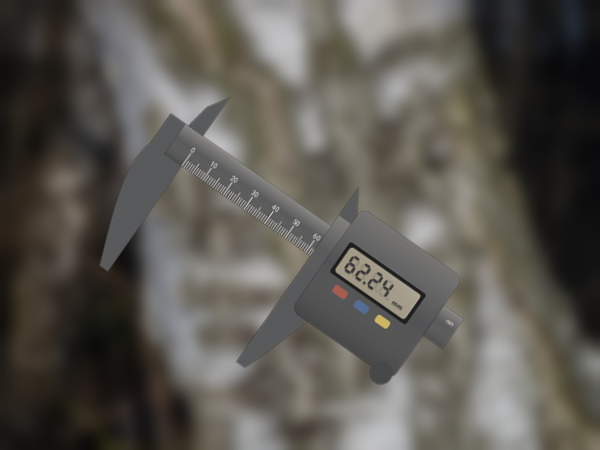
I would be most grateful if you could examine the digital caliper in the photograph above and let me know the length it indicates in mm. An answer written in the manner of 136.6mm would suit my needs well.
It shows 62.24mm
